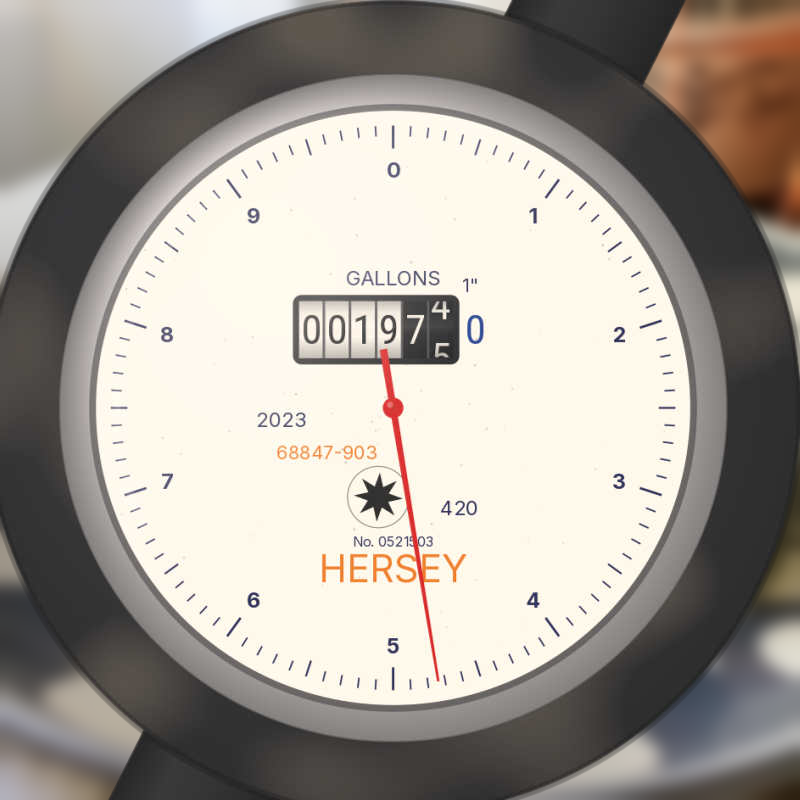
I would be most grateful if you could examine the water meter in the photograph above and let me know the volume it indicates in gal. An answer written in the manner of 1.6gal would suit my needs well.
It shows 19744.7gal
